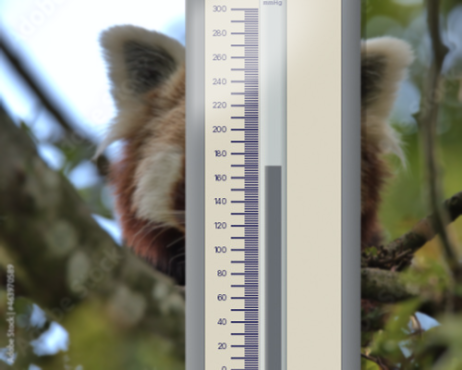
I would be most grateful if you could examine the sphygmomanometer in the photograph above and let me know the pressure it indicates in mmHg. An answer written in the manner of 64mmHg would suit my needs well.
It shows 170mmHg
